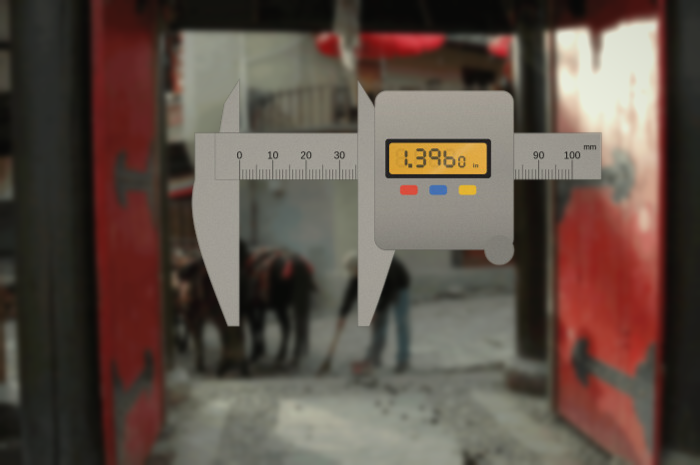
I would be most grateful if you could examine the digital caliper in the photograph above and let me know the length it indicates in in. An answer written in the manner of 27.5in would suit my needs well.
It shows 1.3960in
